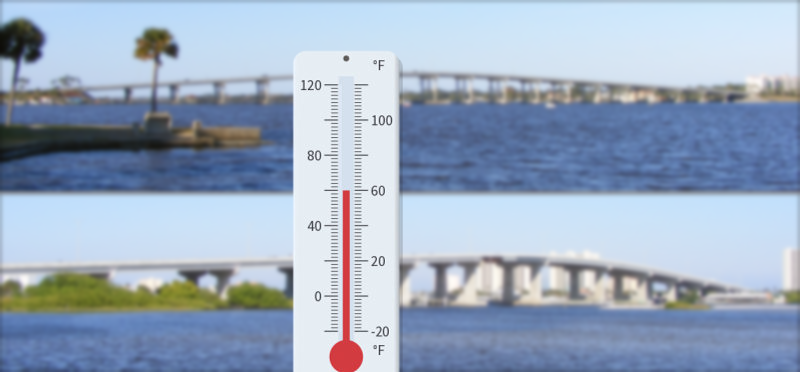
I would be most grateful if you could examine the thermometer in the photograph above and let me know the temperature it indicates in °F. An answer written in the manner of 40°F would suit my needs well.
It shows 60°F
